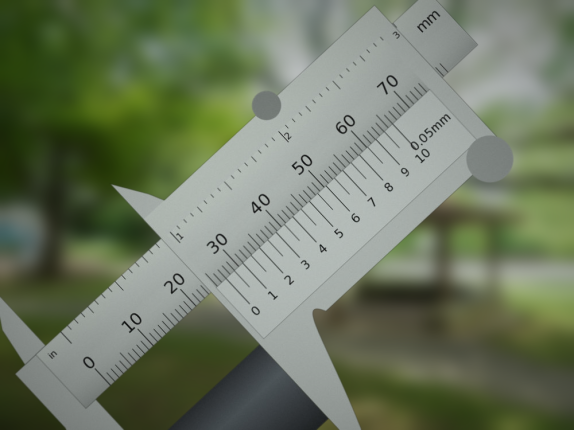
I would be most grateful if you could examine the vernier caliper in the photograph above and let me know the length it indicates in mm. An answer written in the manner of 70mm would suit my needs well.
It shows 27.0mm
